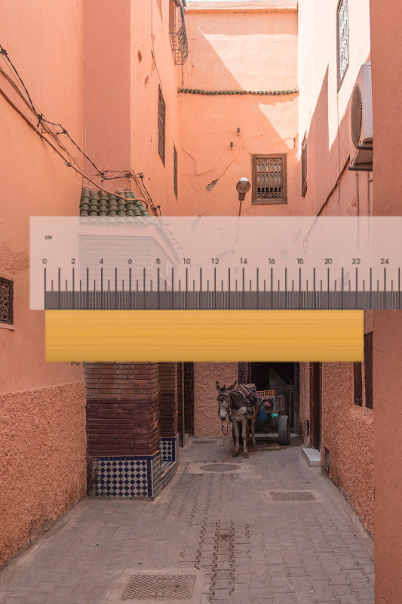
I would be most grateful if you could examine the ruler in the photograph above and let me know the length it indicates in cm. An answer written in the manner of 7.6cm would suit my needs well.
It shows 22.5cm
